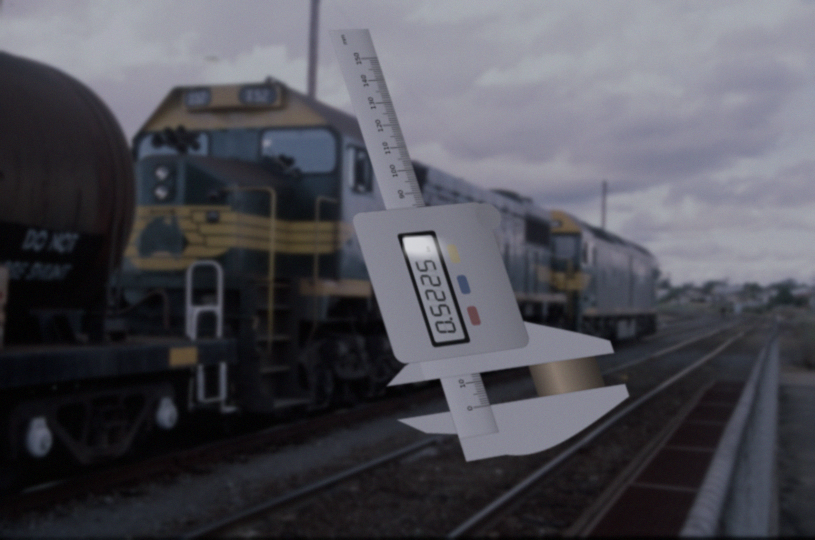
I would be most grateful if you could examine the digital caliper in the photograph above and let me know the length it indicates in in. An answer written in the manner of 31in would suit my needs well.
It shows 0.5225in
